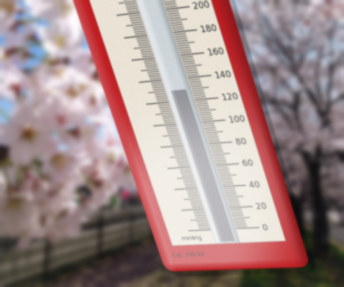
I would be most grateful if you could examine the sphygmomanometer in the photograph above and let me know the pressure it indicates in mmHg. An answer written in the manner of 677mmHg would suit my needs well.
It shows 130mmHg
